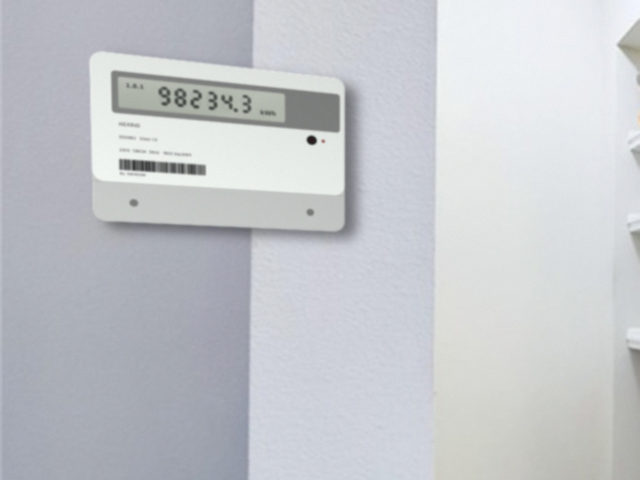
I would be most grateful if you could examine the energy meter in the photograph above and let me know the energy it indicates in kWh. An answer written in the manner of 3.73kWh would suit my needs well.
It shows 98234.3kWh
